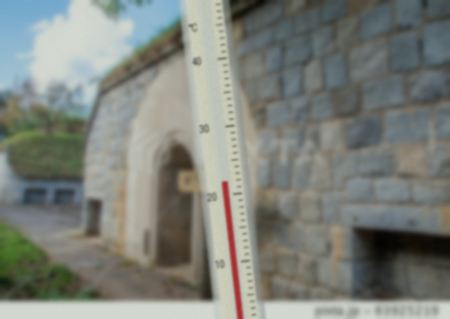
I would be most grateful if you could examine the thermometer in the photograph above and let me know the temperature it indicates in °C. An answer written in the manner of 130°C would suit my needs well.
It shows 22°C
